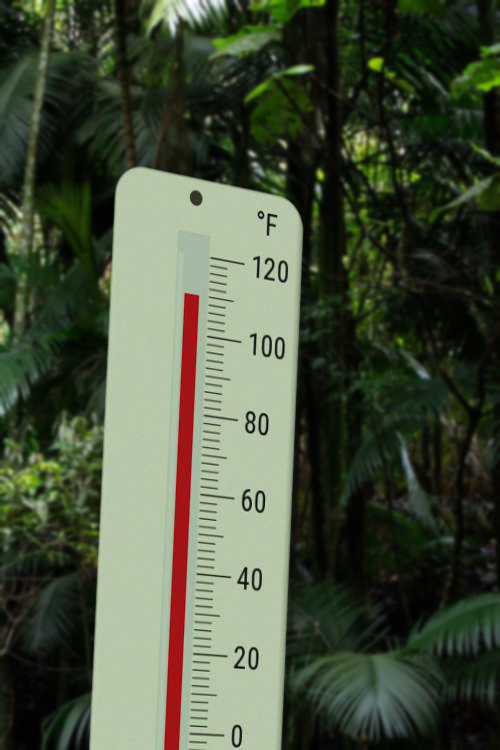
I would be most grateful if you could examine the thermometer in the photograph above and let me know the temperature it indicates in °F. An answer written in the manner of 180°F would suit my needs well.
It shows 110°F
